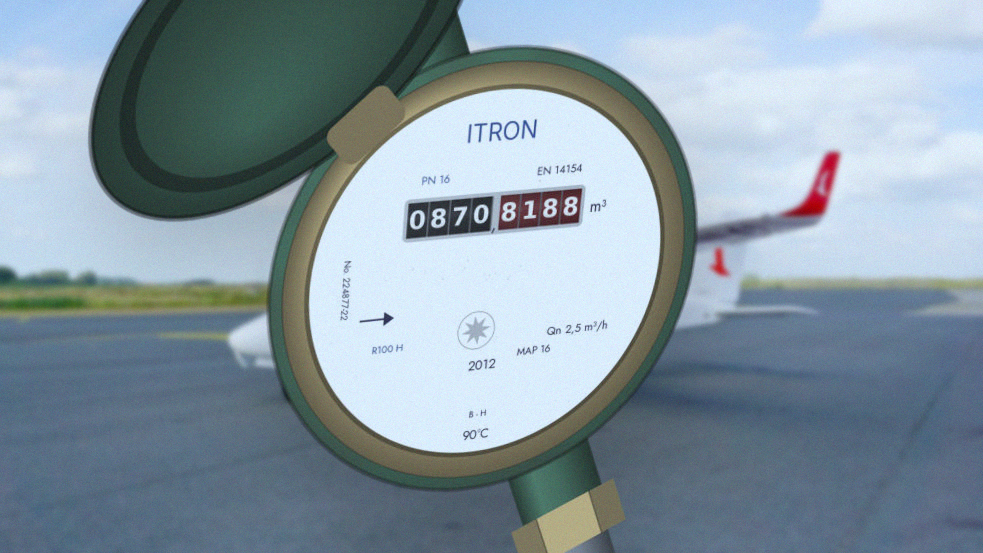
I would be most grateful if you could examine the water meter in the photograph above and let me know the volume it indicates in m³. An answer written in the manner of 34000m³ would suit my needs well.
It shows 870.8188m³
